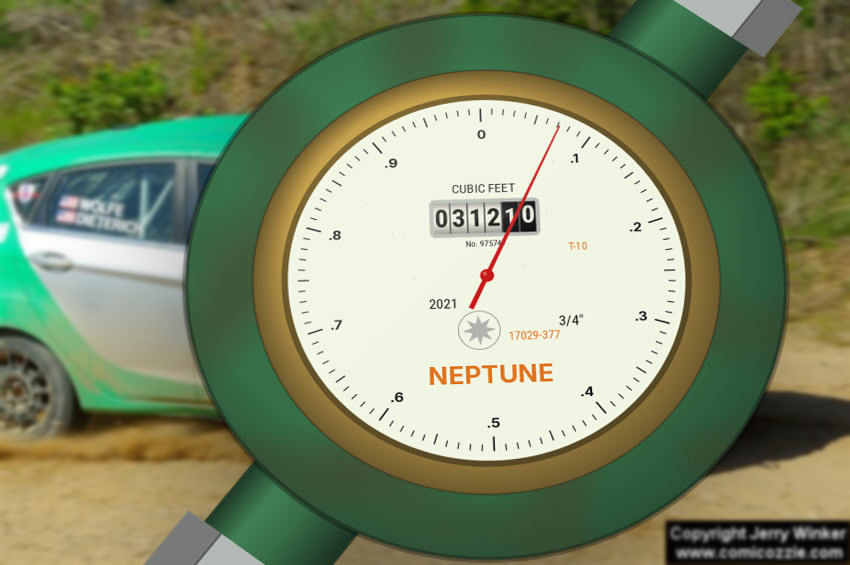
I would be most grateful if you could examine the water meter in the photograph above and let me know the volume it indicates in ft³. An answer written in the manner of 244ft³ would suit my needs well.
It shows 31210.07ft³
